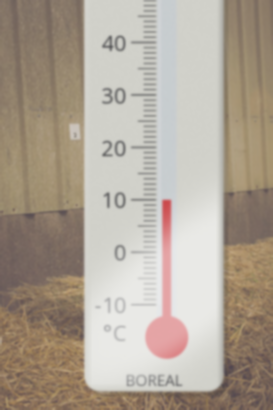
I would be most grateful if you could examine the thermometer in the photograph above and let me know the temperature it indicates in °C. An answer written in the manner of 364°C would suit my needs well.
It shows 10°C
